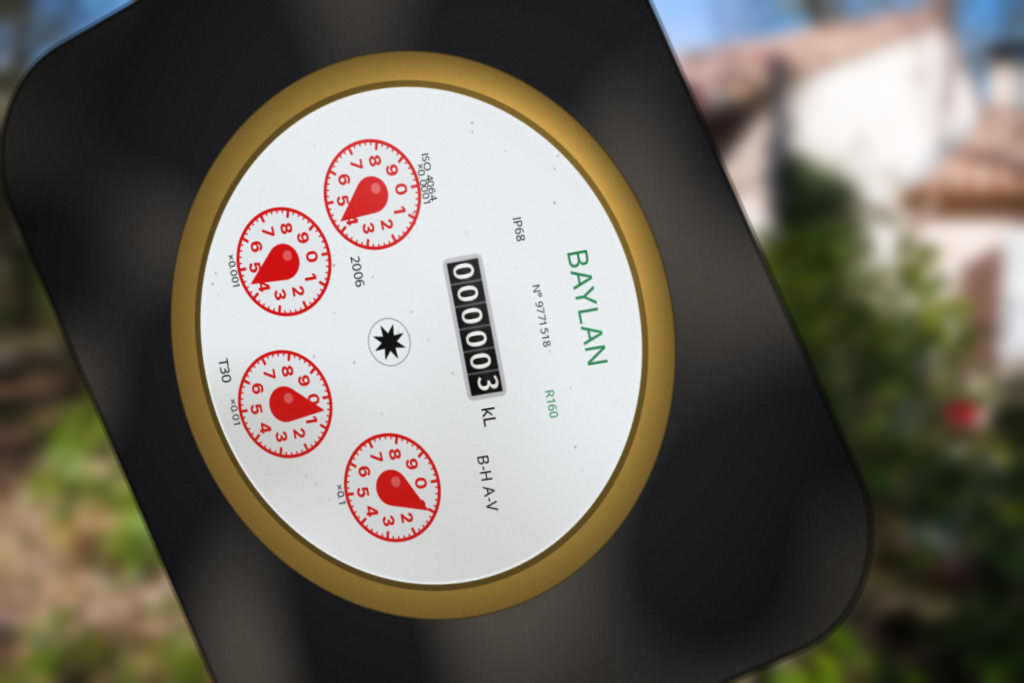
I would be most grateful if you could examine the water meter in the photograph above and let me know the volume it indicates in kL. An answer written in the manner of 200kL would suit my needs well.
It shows 3.1044kL
